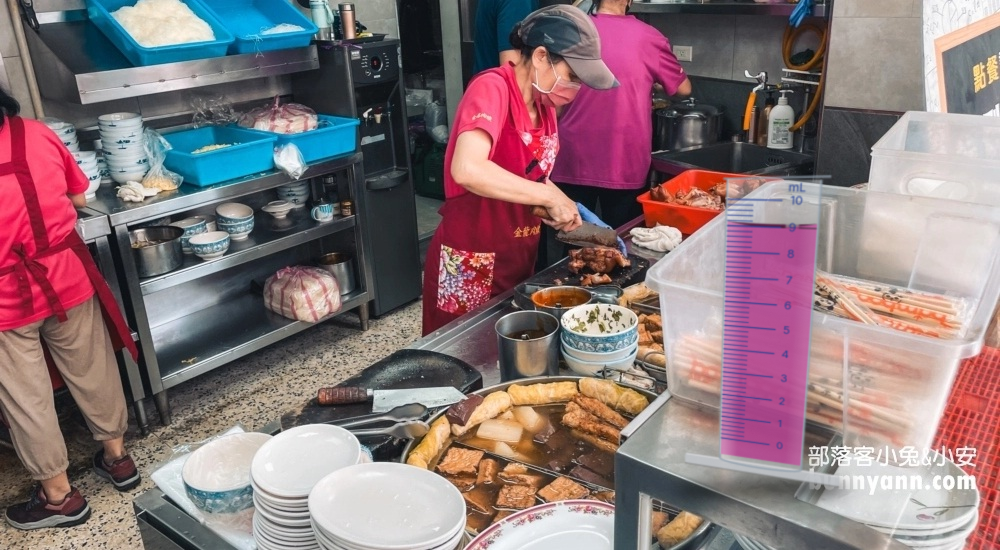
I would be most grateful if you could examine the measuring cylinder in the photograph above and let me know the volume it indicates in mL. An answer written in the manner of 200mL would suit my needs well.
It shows 9mL
